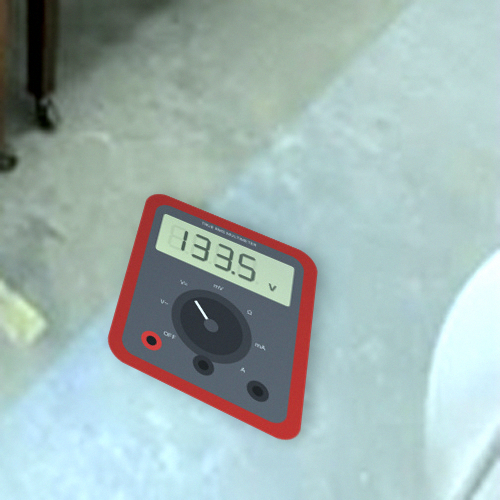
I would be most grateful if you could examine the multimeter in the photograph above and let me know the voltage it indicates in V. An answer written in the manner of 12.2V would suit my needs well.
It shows 133.5V
